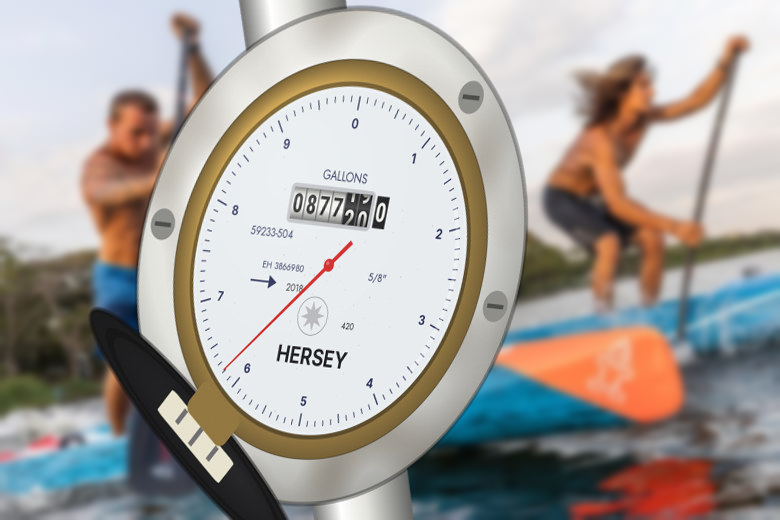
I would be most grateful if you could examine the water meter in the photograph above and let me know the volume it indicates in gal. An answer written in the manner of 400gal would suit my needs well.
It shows 877196.2gal
